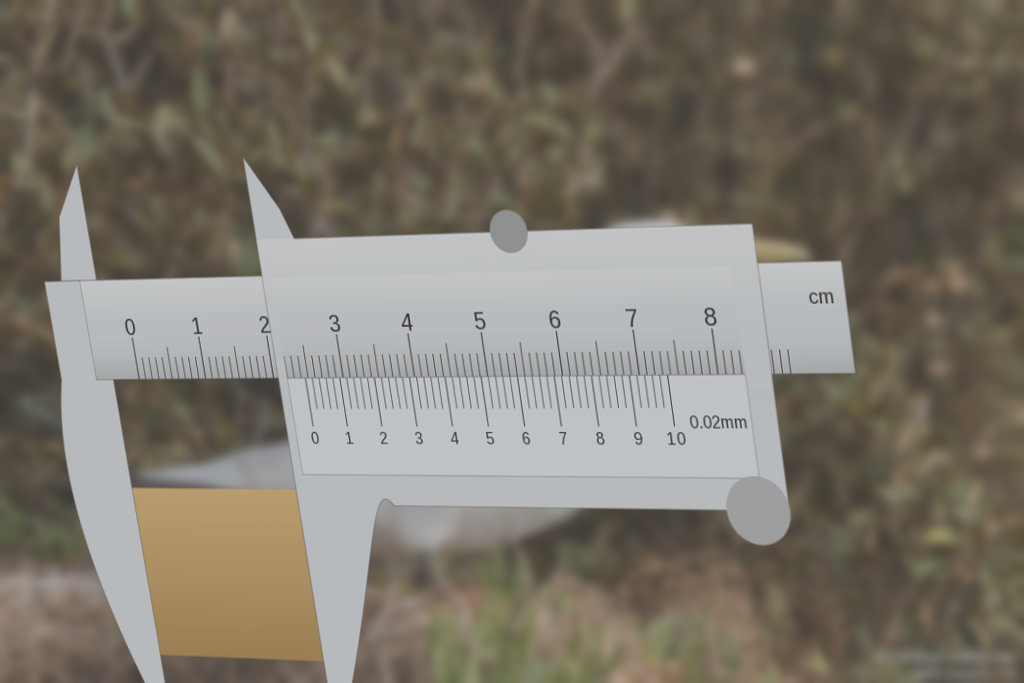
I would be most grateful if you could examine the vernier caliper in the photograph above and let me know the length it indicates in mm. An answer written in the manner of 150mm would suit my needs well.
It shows 24.6mm
